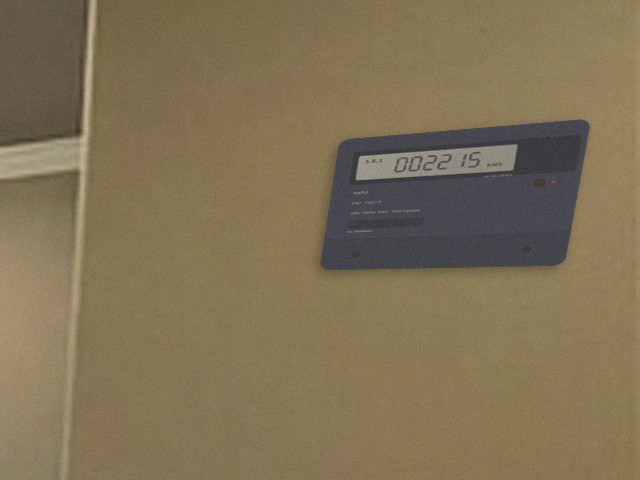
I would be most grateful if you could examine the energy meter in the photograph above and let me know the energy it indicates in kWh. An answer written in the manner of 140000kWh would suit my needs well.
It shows 2215kWh
